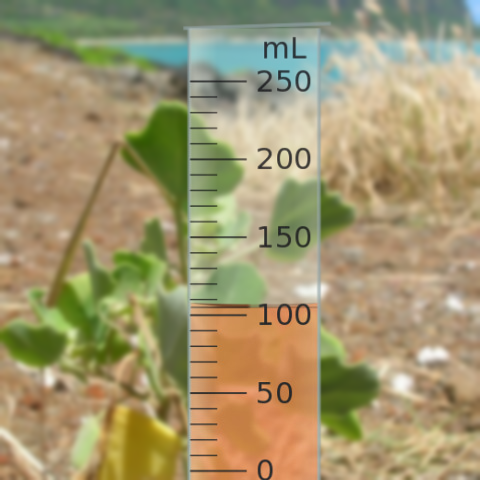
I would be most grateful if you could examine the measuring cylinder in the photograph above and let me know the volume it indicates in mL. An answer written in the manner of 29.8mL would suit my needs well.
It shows 105mL
